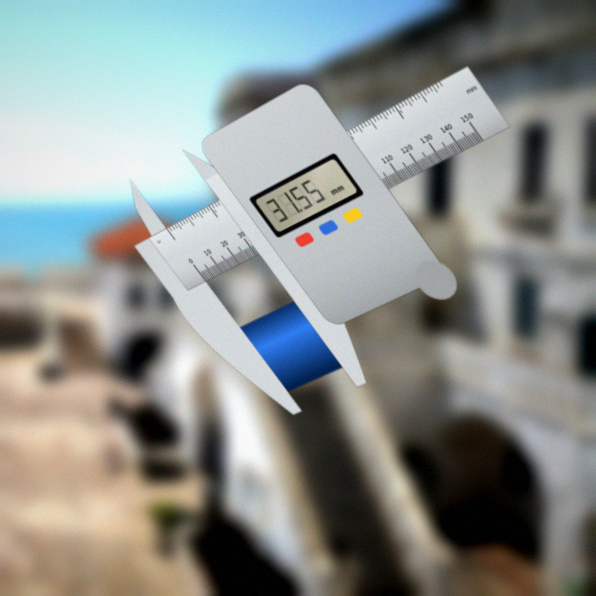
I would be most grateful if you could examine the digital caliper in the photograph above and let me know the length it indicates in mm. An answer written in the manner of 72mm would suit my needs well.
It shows 31.55mm
